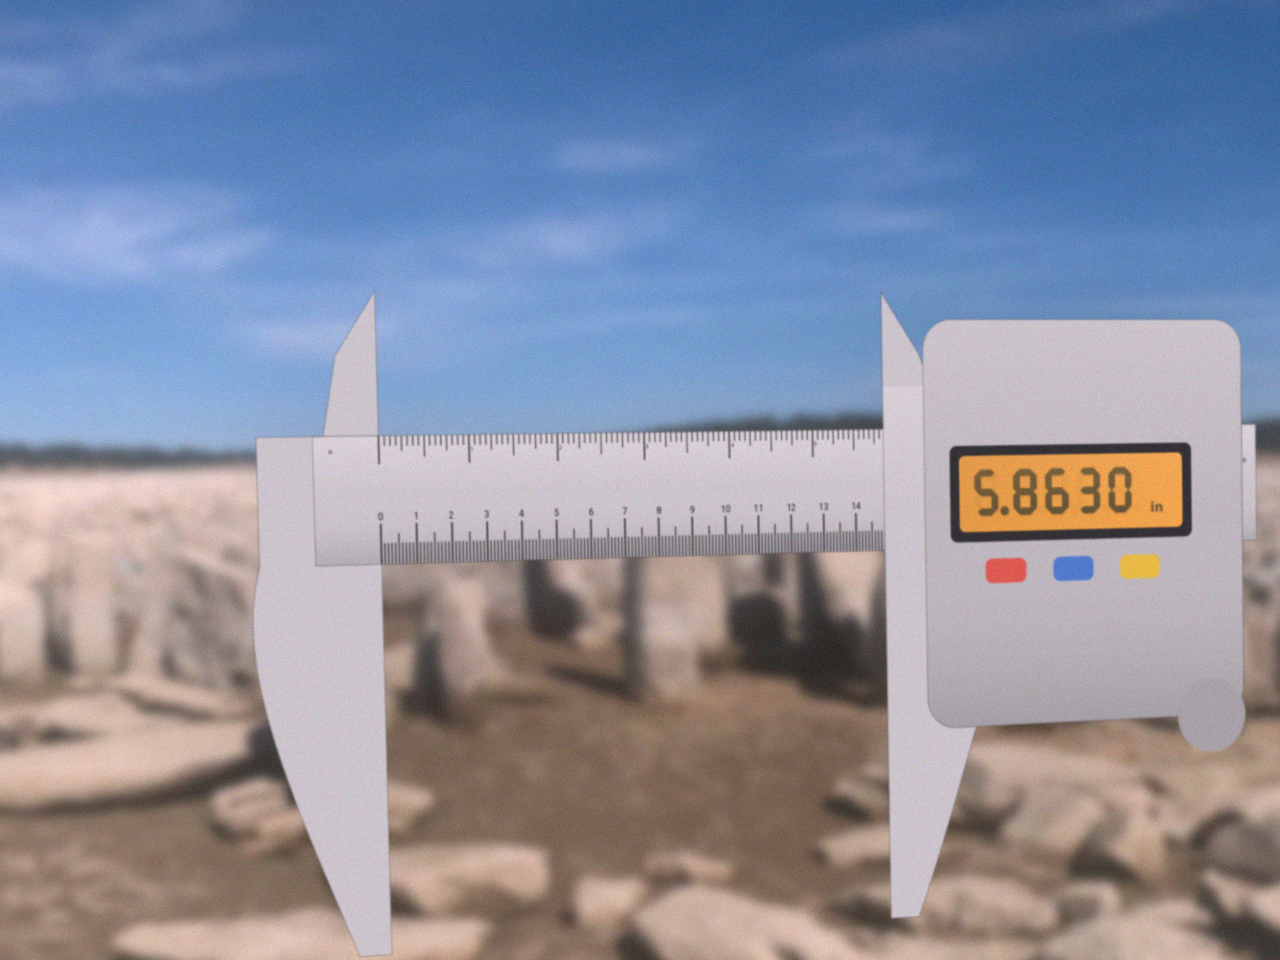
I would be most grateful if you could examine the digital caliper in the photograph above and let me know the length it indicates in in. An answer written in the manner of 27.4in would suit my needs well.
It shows 5.8630in
